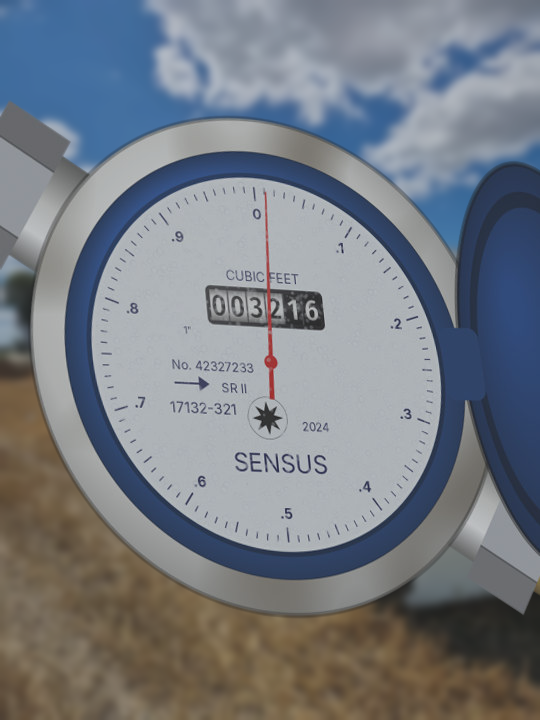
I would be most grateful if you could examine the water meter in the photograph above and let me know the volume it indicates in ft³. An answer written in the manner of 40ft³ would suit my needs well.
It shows 3216.01ft³
